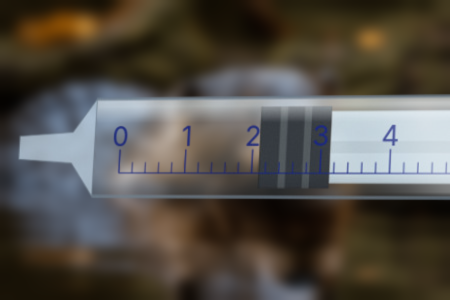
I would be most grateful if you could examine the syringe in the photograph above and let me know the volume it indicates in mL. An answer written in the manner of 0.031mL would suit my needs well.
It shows 2.1mL
